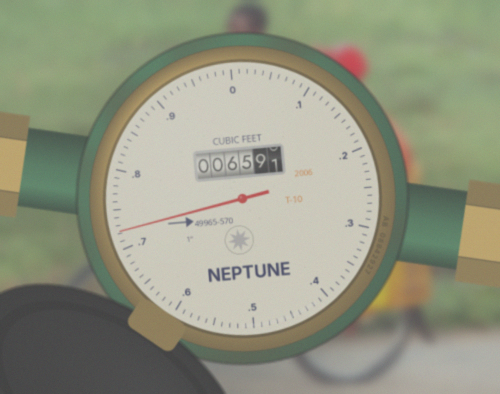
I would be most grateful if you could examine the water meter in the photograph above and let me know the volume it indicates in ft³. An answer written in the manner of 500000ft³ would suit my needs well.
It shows 6590.72ft³
